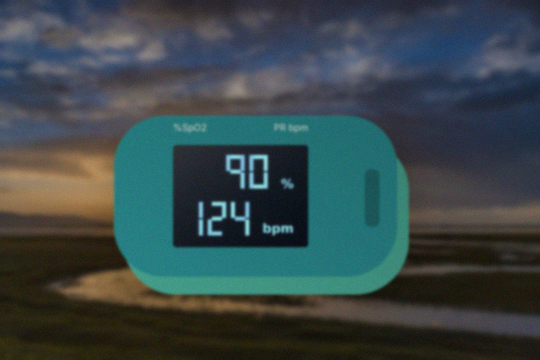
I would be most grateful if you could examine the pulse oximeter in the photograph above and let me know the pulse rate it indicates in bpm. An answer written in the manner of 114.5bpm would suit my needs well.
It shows 124bpm
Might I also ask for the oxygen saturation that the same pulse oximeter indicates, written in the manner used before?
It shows 90%
